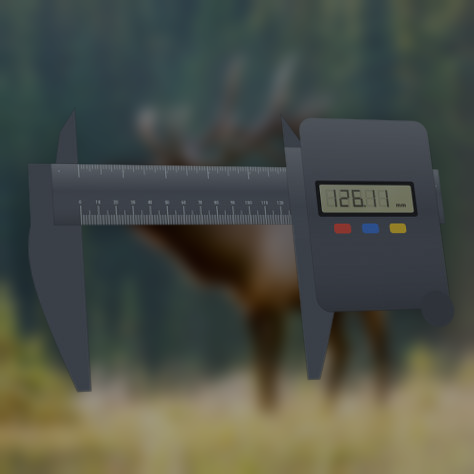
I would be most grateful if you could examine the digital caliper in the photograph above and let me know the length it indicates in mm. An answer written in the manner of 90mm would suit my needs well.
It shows 126.11mm
